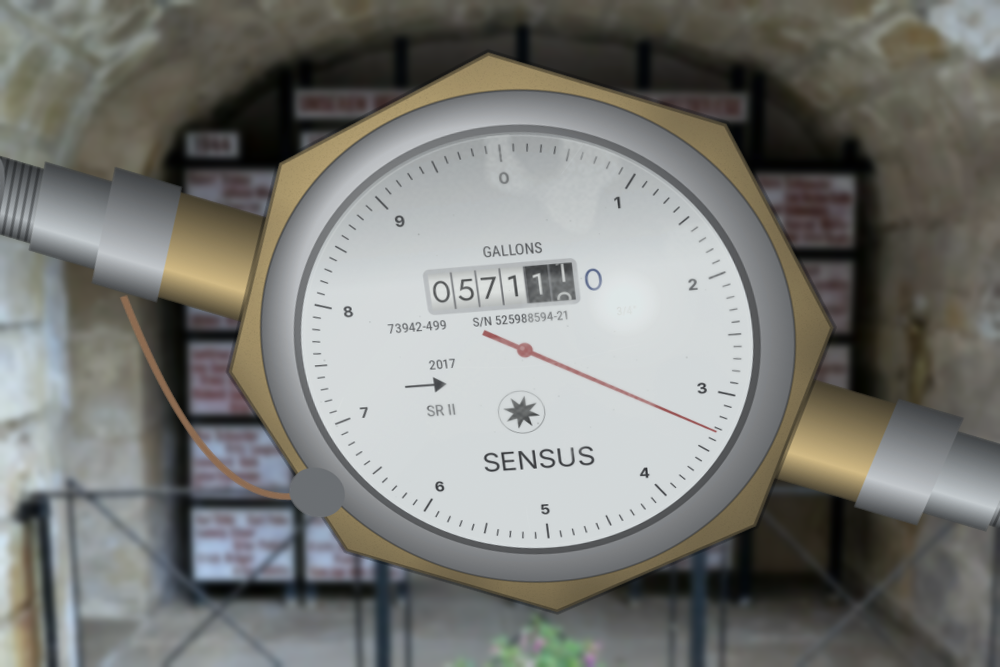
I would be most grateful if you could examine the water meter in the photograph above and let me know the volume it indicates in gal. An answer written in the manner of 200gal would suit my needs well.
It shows 571113.3gal
